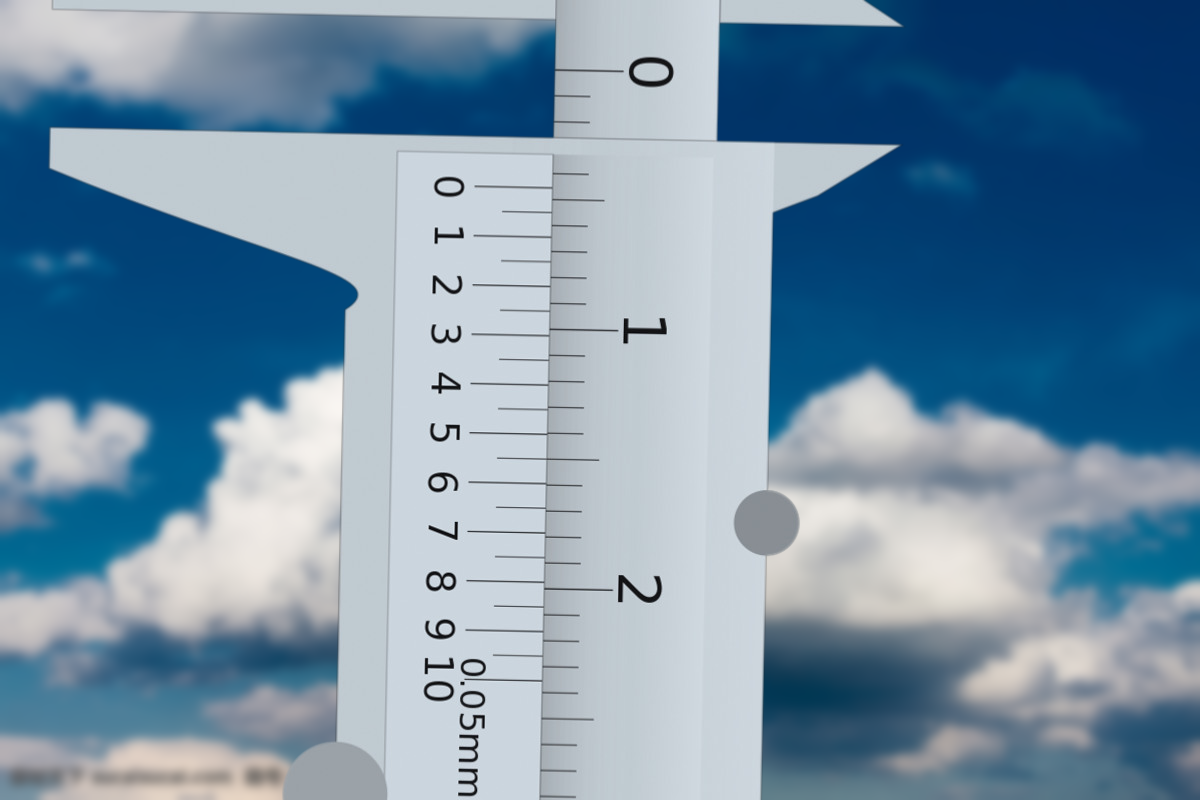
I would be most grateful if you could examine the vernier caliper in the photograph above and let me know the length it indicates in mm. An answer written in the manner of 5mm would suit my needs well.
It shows 4.55mm
